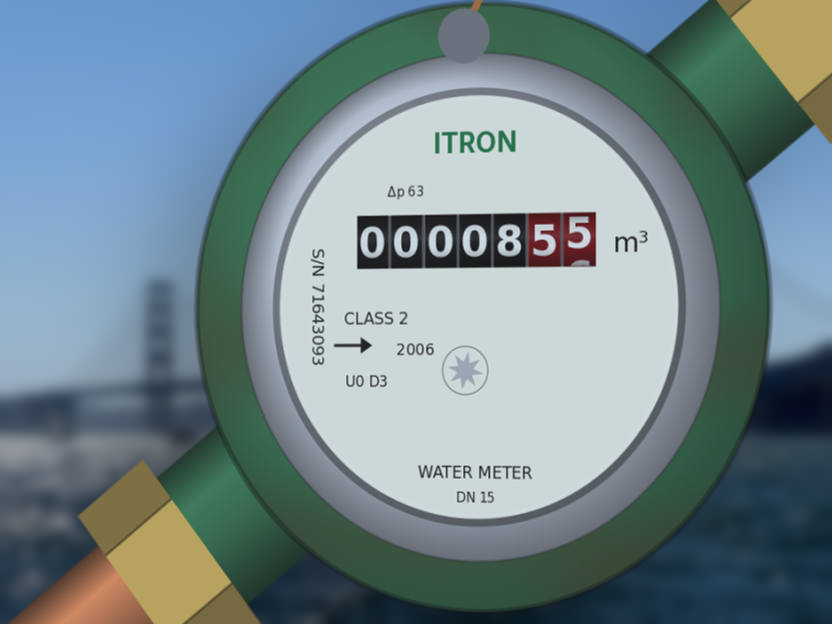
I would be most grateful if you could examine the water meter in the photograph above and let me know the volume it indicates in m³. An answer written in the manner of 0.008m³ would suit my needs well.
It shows 8.55m³
